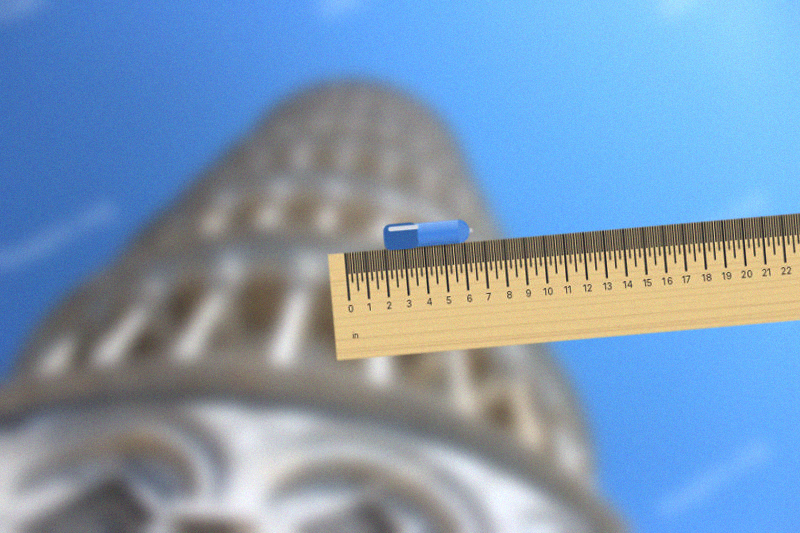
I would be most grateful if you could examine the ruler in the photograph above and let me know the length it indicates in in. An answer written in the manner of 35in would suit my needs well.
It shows 4.5in
